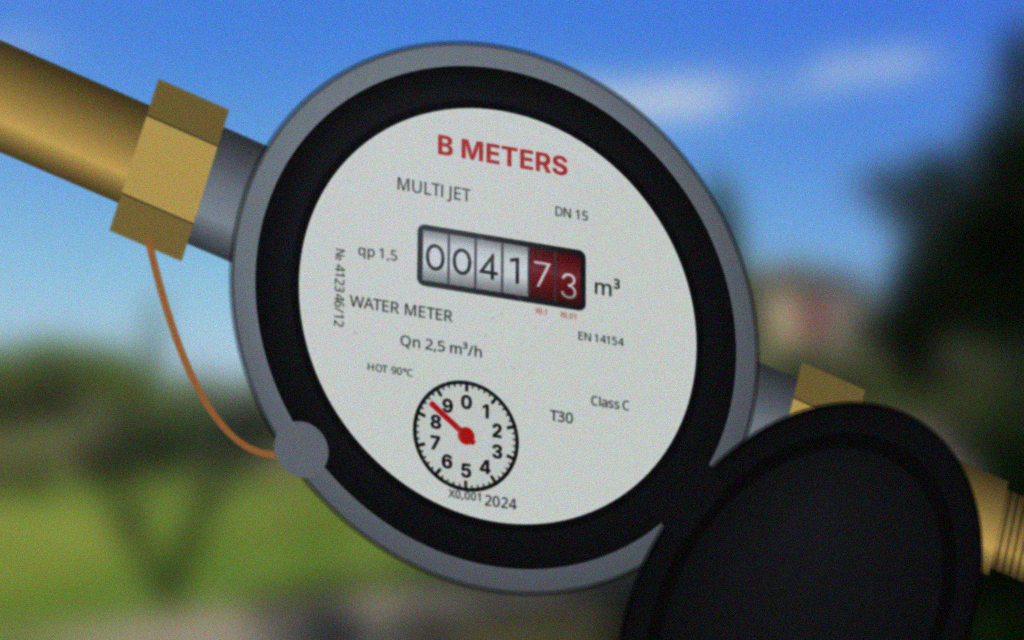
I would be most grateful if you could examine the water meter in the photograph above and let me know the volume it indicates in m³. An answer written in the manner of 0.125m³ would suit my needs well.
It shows 41.728m³
